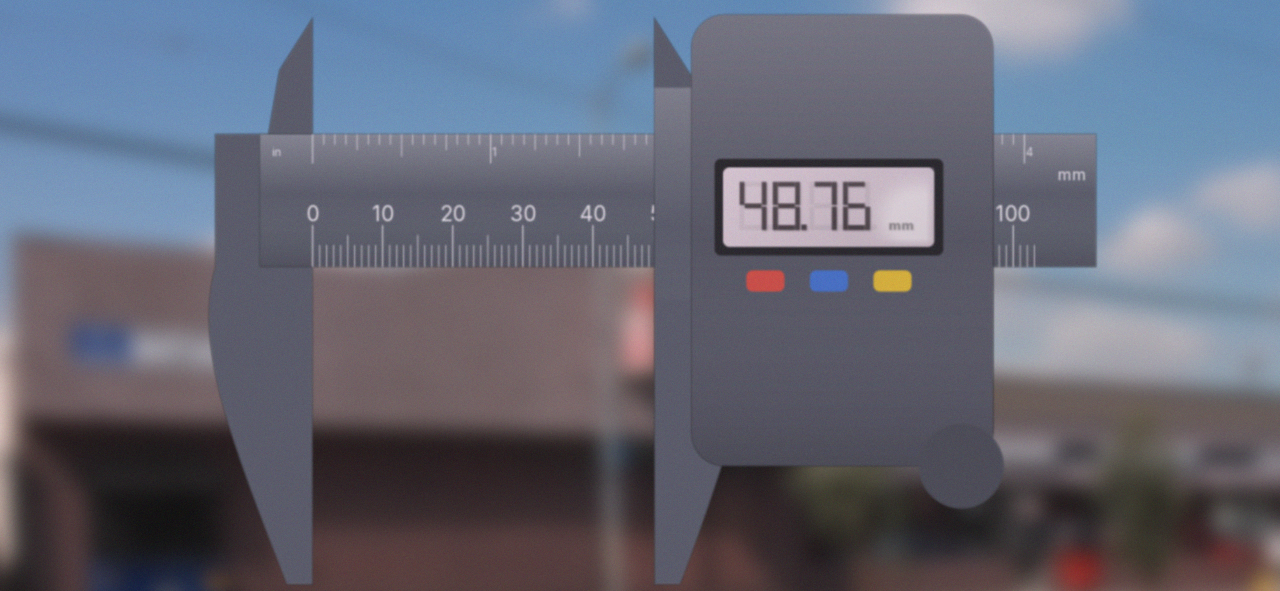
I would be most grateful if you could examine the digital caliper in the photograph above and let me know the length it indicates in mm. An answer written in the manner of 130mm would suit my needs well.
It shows 48.76mm
